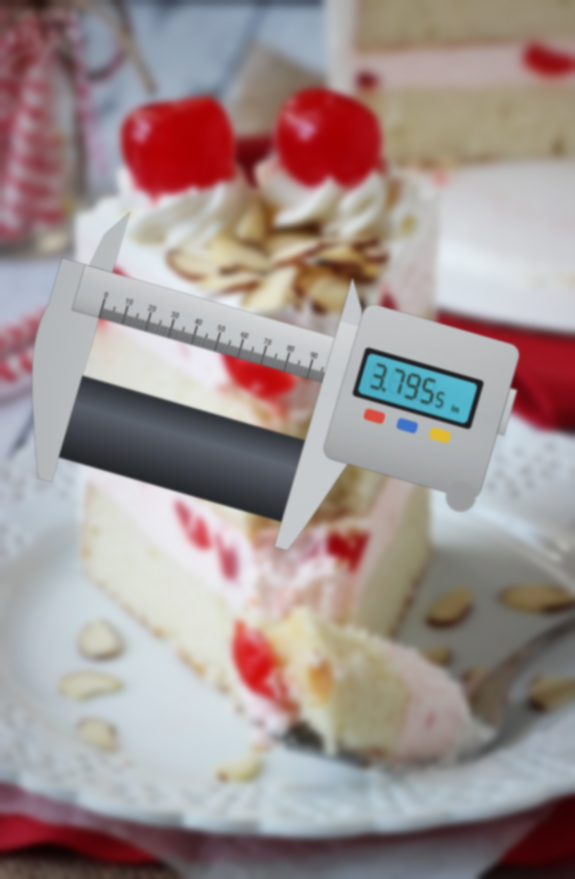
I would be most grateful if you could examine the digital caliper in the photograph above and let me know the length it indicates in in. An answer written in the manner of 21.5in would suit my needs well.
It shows 3.7955in
